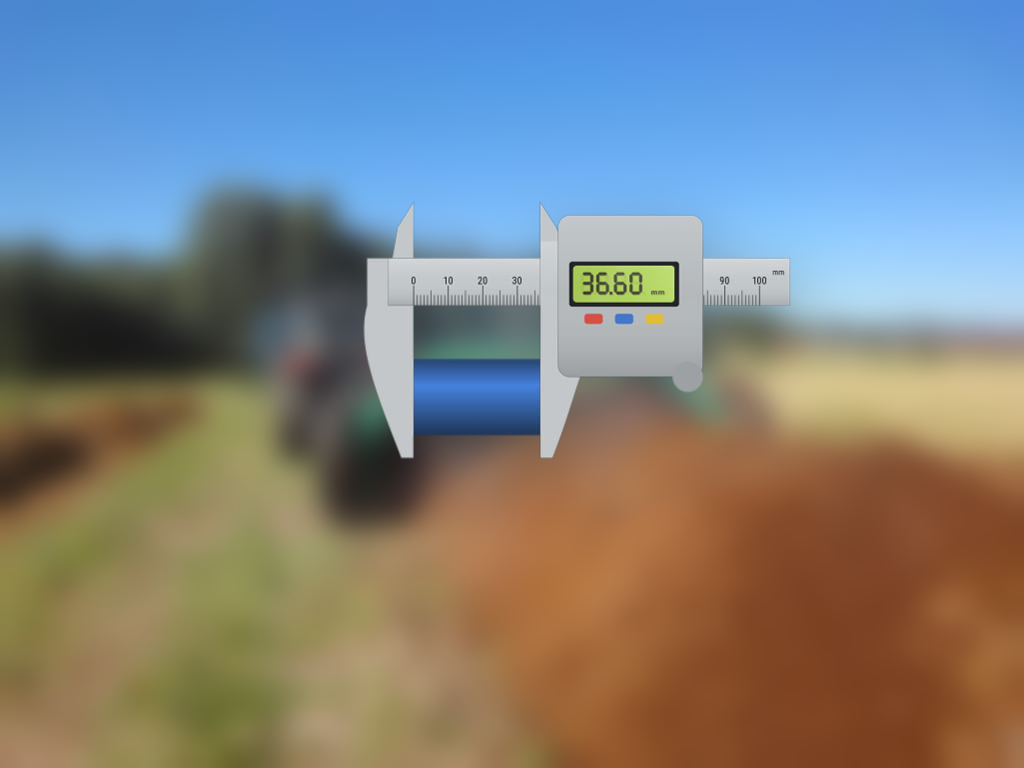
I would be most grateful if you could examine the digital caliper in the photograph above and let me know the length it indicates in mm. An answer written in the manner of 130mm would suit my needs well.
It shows 36.60mm
